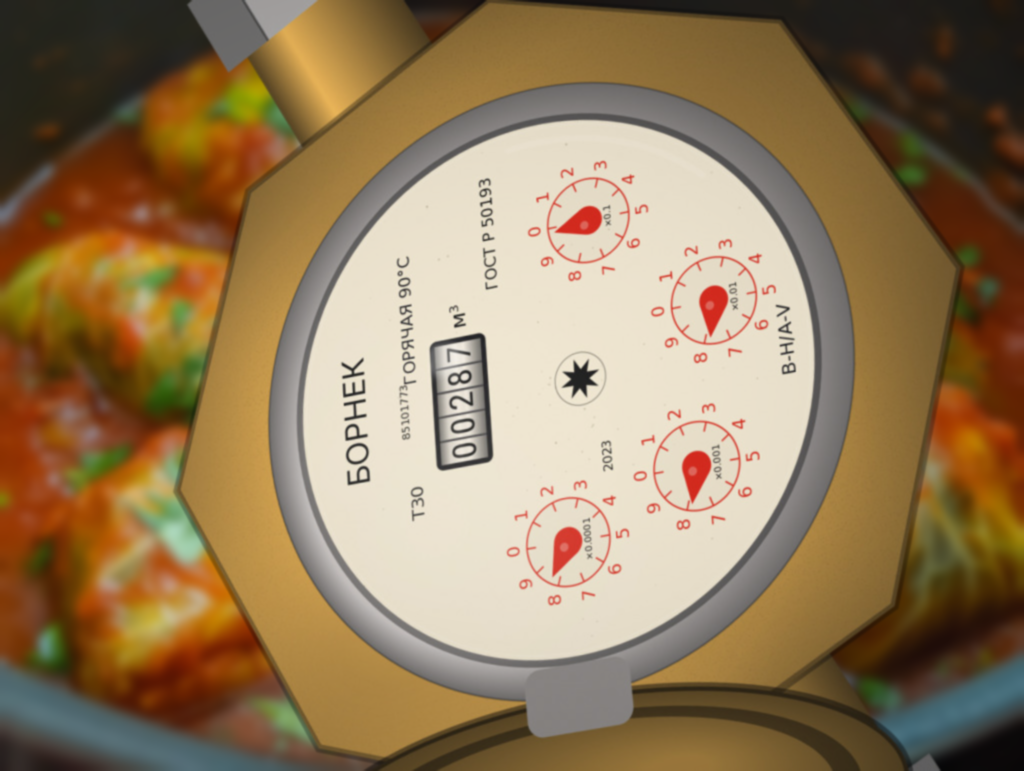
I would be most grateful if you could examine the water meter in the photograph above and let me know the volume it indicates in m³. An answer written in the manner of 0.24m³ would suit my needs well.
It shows 286.9778m³
